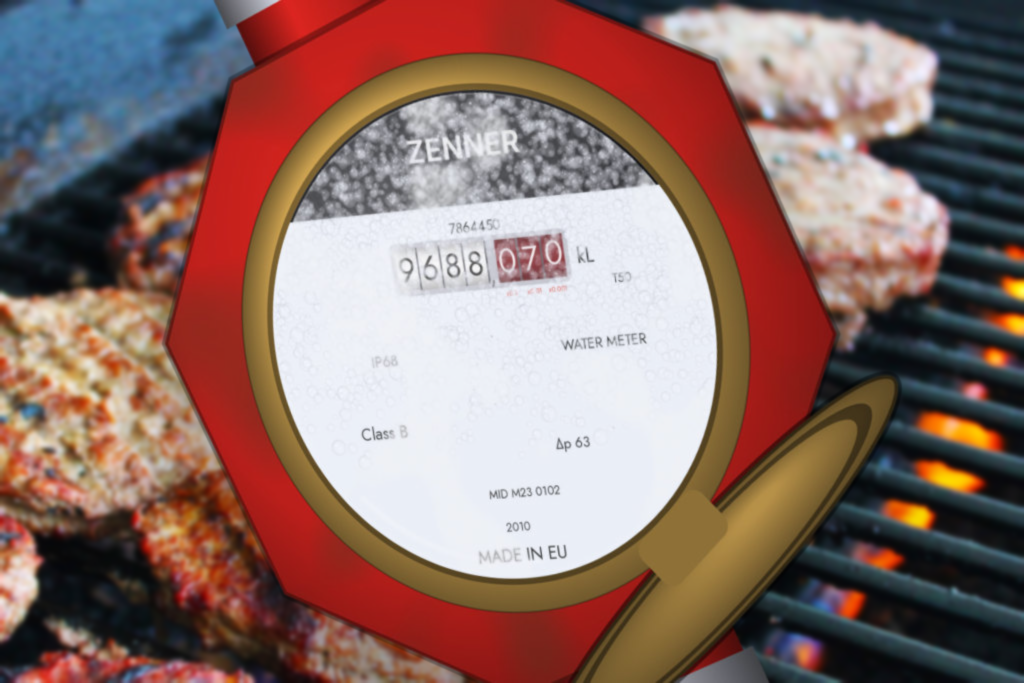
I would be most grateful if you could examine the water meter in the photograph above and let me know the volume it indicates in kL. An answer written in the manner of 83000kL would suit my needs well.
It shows 9688.070kL
